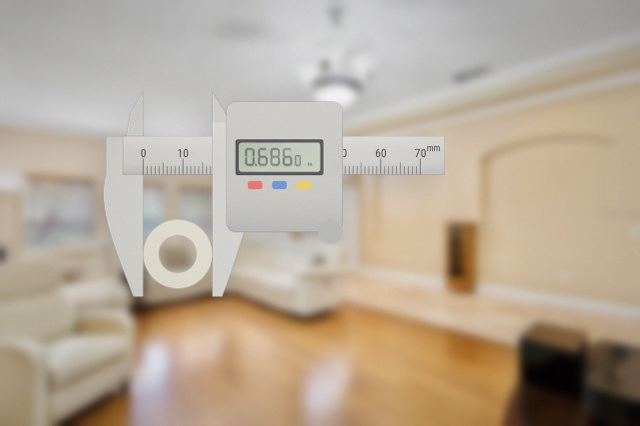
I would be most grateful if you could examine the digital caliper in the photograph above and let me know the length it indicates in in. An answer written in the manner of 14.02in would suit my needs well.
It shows 0.6860in
